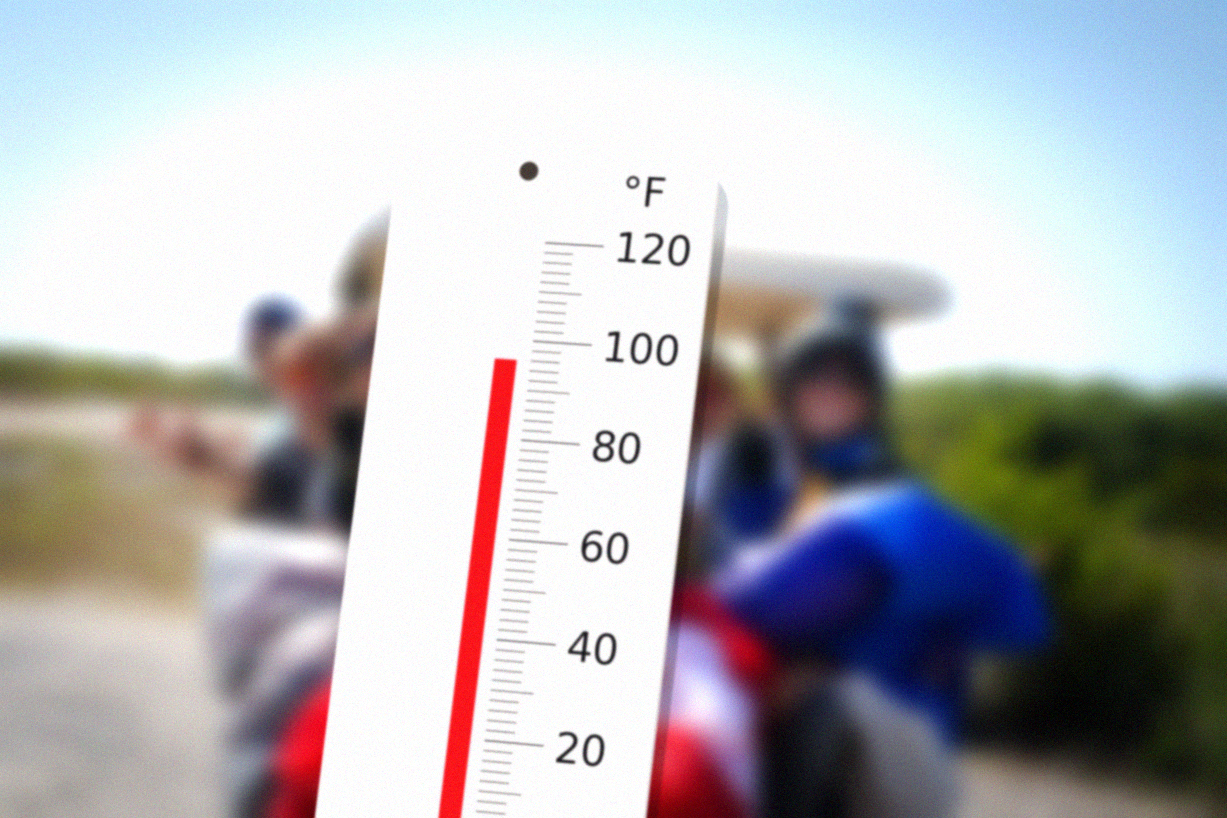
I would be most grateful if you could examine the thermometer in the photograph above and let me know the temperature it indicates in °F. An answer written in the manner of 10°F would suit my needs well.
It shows 96°F
